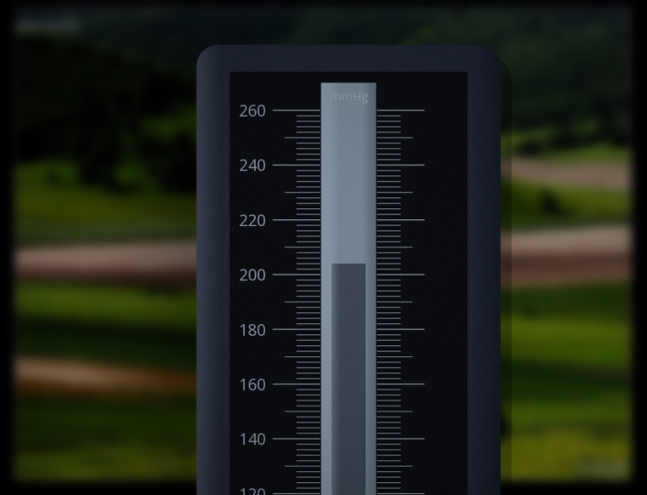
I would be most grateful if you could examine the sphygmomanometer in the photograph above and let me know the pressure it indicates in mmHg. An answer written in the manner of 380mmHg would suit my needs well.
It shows 204mmHg
